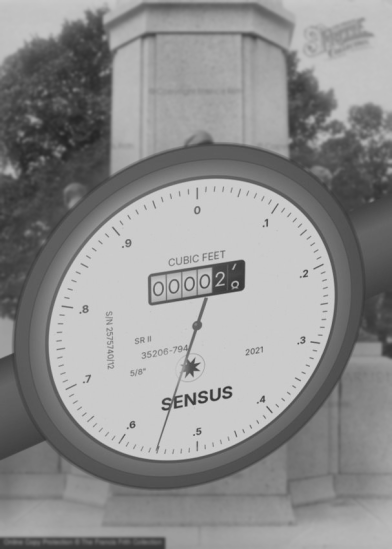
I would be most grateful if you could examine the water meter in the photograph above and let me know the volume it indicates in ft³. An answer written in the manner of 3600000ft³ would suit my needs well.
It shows 27.55ft³
